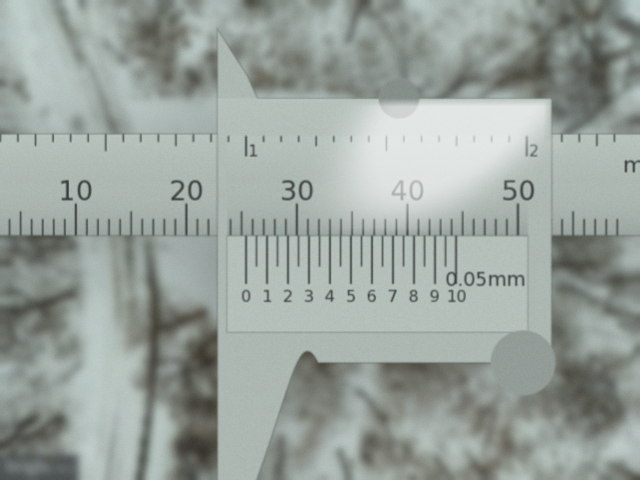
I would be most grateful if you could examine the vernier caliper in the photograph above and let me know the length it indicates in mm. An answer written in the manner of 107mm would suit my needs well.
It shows 25.4mm
